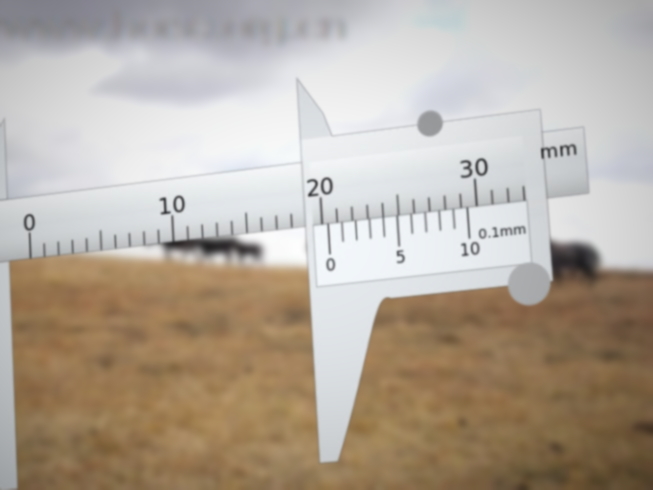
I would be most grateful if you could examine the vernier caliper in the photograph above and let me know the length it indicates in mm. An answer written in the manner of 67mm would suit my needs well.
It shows 20.4mm
